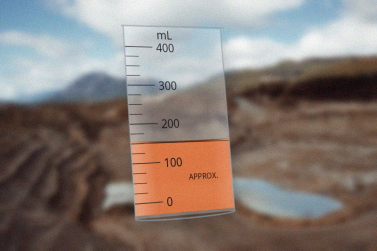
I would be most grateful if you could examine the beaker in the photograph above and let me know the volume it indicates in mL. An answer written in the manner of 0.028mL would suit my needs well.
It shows 150mL
